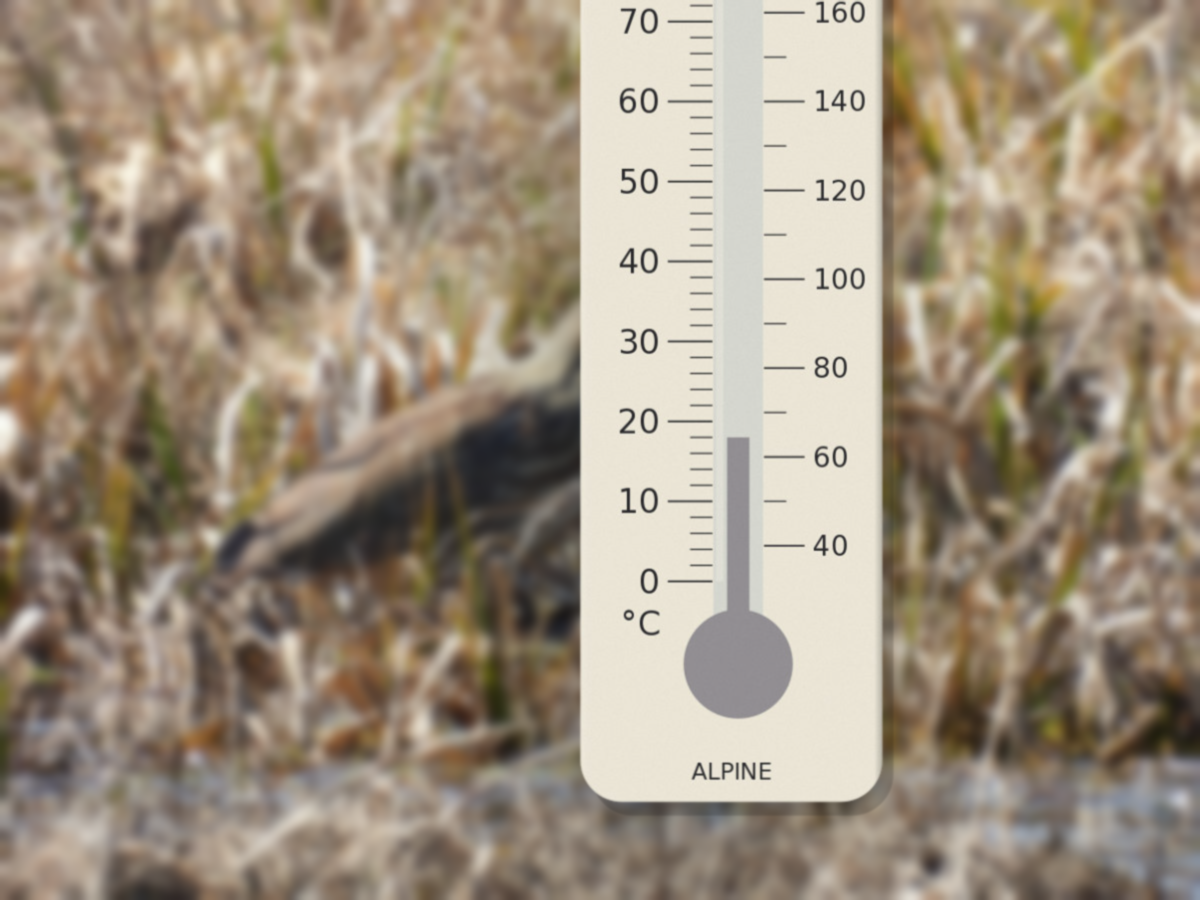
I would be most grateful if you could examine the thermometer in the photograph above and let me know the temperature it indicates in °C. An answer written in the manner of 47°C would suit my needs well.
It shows 18°C
